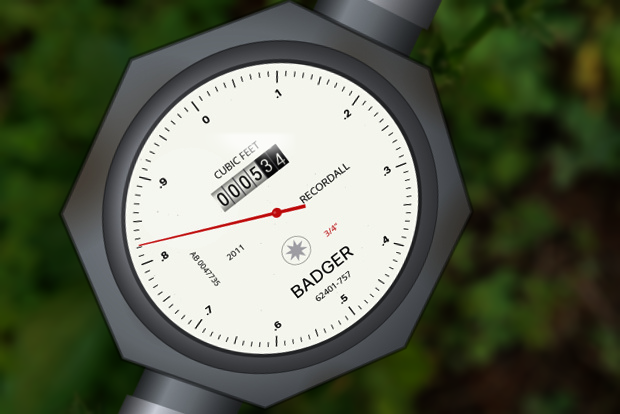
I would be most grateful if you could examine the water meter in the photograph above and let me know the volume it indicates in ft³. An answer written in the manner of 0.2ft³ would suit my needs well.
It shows 533.82ft³
